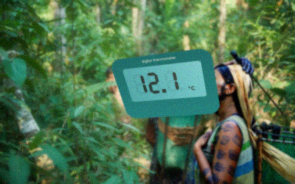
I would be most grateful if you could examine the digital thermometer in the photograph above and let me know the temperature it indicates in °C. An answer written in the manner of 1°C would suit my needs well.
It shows 12.1°C
